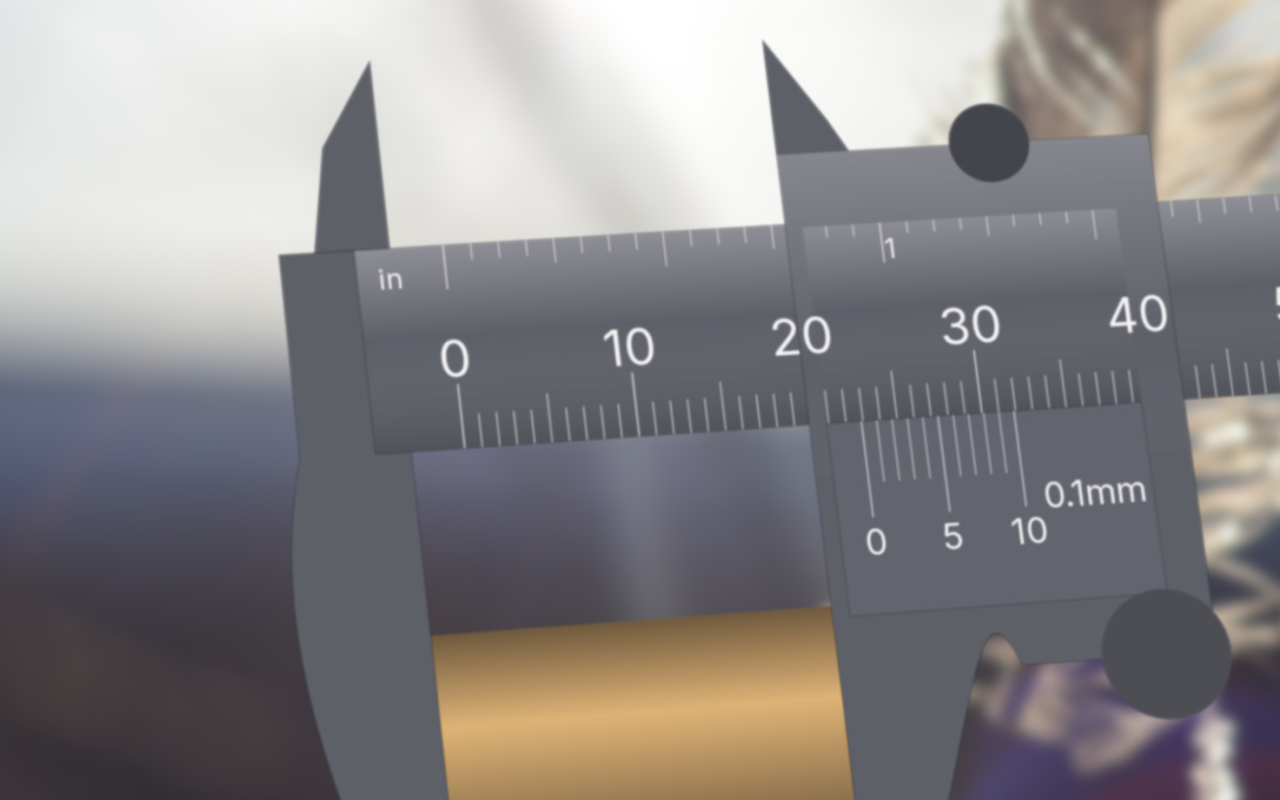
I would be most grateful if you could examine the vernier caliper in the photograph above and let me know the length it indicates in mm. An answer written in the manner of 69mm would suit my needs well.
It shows 22.9mm
